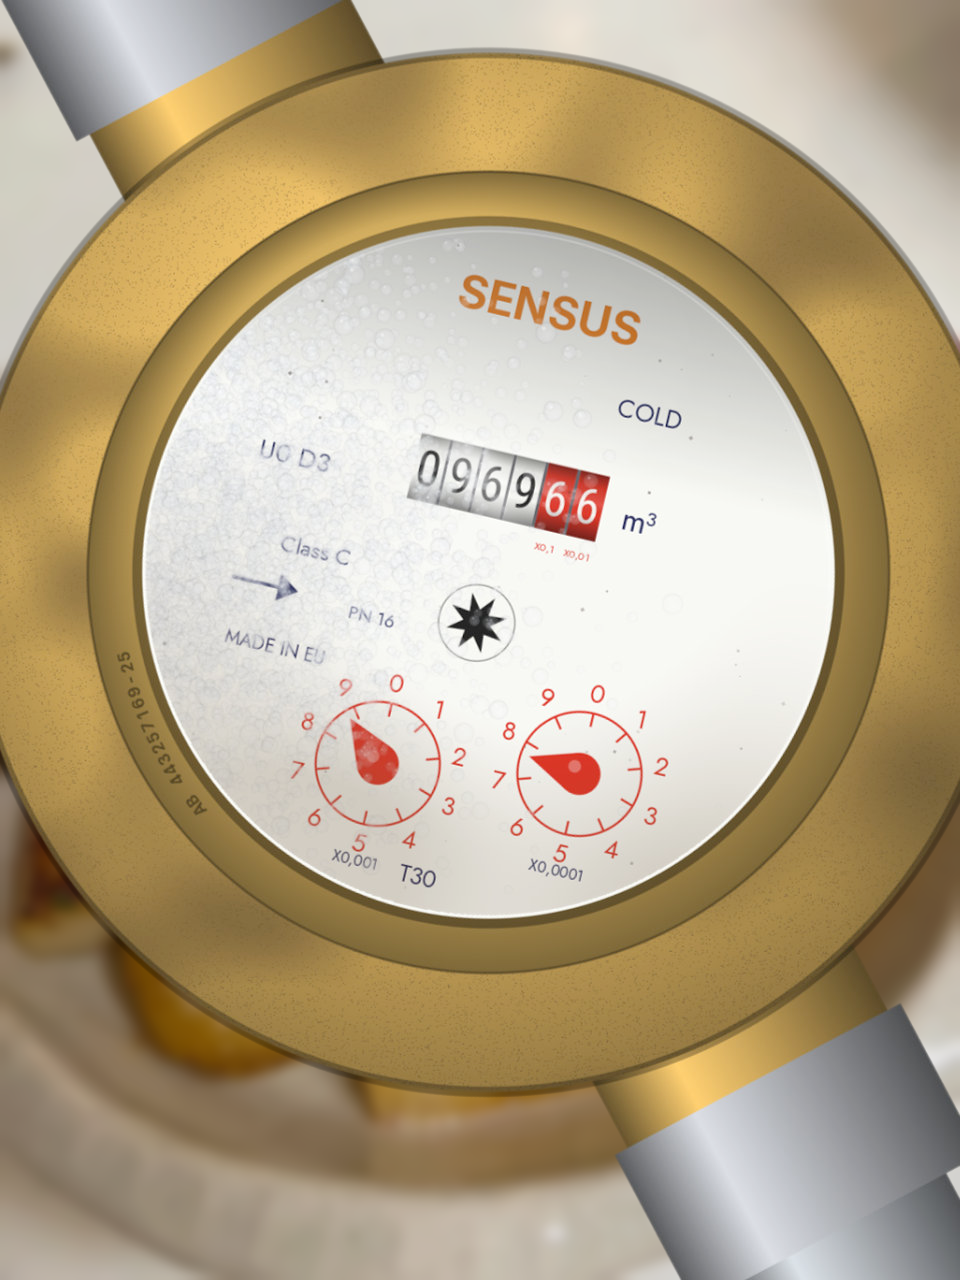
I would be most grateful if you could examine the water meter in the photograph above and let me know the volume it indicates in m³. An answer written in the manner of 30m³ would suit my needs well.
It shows 969.6687m³
